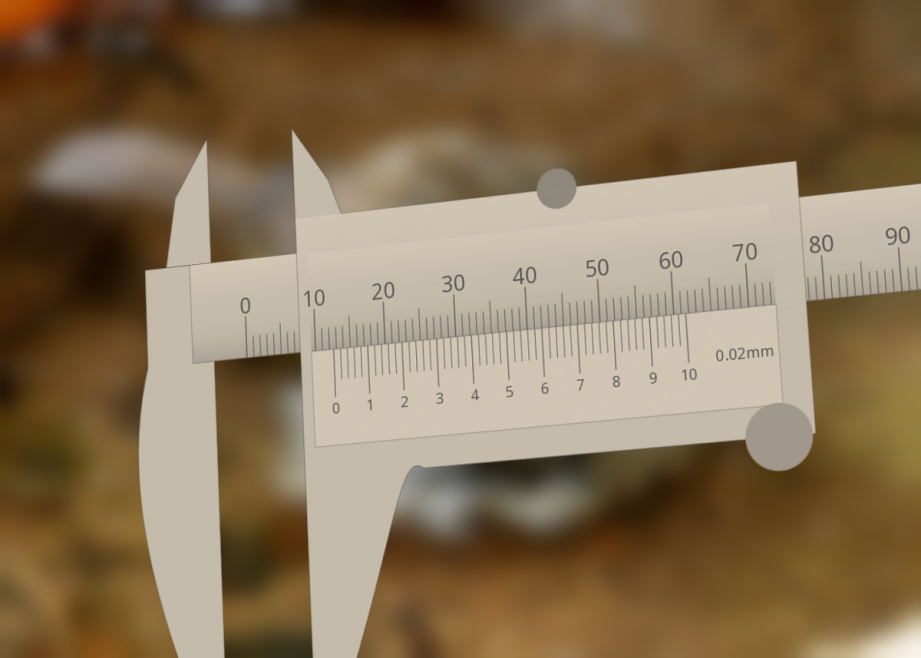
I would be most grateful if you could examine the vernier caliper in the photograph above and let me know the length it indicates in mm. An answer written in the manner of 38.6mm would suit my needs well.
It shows 12.6mm
